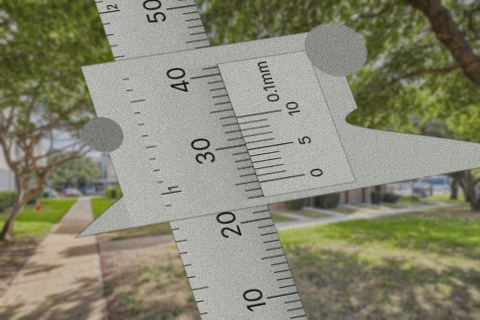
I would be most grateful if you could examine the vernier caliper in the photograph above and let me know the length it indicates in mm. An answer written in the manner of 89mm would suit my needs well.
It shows 24.8mm
